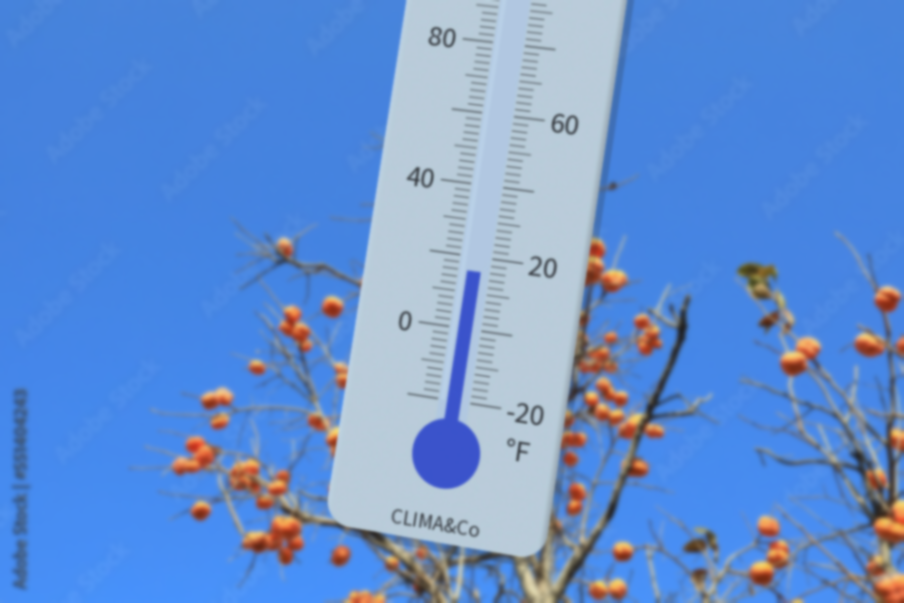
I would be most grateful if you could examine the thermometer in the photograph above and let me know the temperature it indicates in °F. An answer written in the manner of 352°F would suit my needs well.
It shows 16°F
